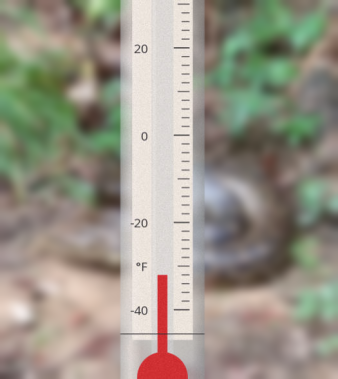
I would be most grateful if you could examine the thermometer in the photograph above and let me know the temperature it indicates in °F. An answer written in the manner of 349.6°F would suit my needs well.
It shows -32°F
